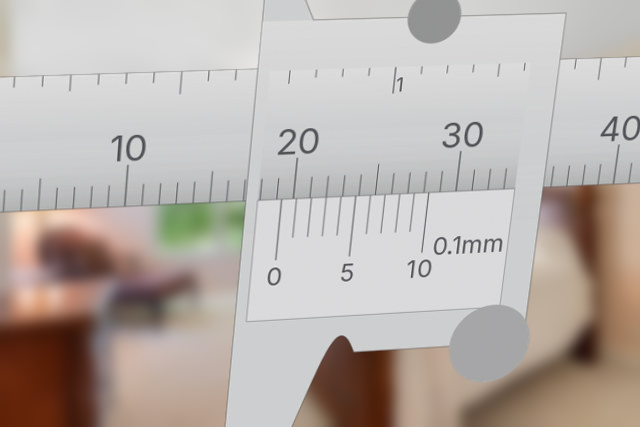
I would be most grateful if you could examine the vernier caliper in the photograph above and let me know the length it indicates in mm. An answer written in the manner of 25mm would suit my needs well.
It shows 19.3mm
